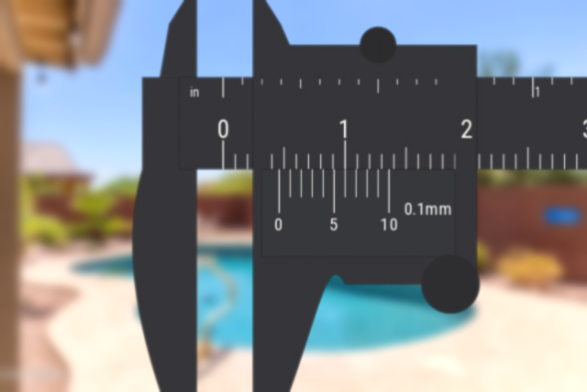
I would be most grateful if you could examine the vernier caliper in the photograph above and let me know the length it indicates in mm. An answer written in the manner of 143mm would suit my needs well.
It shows 4.6mm
